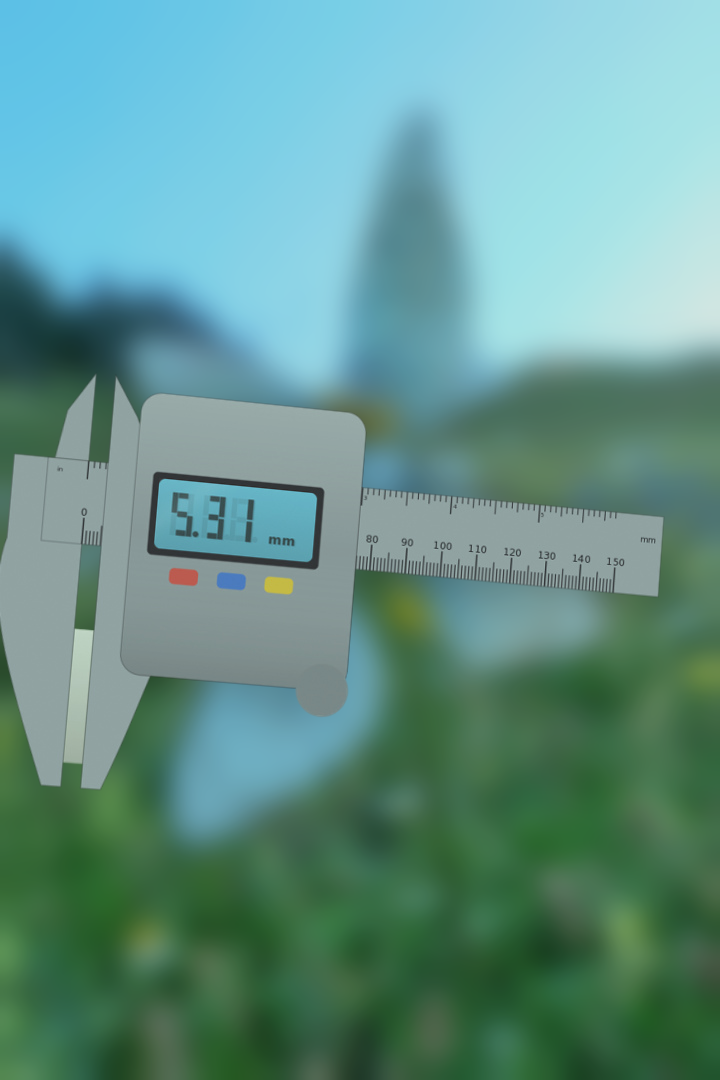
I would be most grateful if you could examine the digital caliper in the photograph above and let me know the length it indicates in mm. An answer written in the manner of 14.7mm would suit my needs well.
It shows 5.31mm
